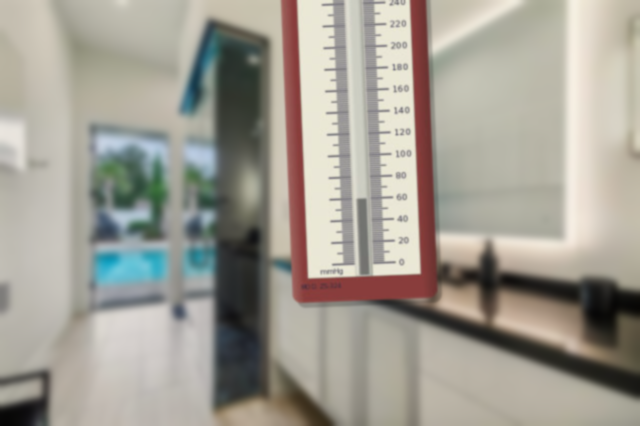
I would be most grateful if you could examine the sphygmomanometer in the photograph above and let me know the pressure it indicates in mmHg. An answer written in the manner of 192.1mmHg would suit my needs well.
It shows 60mmHg
